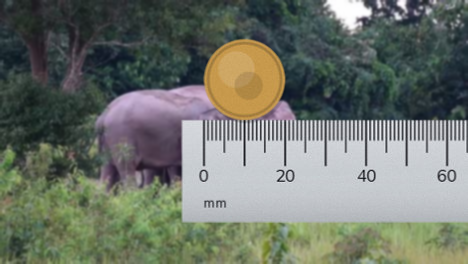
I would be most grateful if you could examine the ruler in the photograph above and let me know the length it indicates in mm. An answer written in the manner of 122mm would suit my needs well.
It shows 20mm
